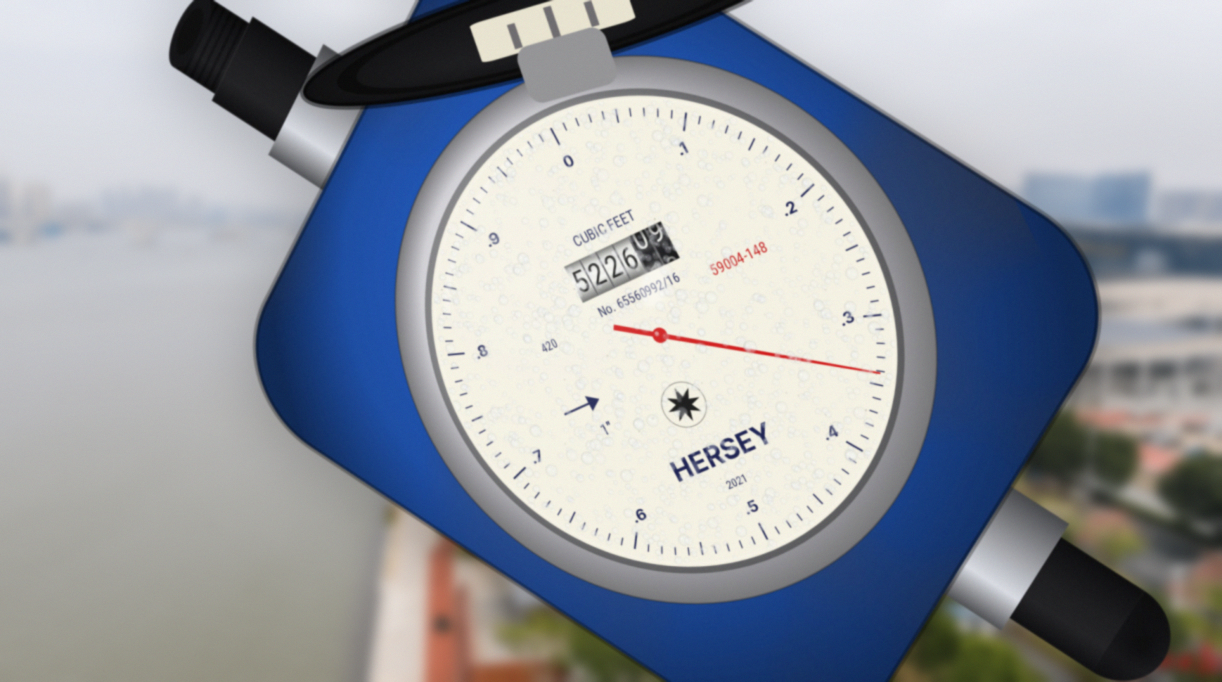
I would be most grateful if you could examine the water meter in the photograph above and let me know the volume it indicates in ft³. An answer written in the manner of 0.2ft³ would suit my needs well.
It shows 522609.34ft³
